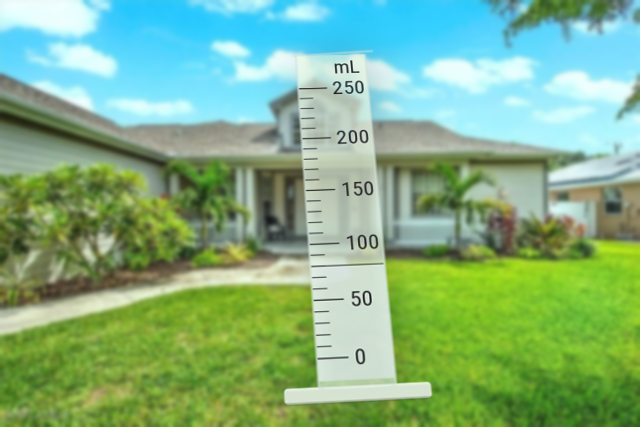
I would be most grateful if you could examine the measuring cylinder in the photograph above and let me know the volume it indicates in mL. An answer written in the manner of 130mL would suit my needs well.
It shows 80mL
